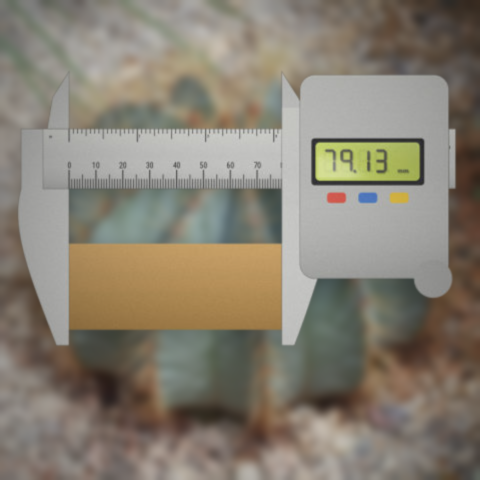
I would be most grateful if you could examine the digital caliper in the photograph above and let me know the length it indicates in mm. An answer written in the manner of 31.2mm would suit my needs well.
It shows 79.13mm
